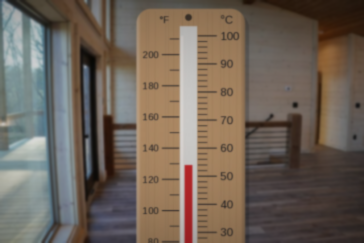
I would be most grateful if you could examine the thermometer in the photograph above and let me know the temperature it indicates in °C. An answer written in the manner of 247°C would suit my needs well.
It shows 54°C
